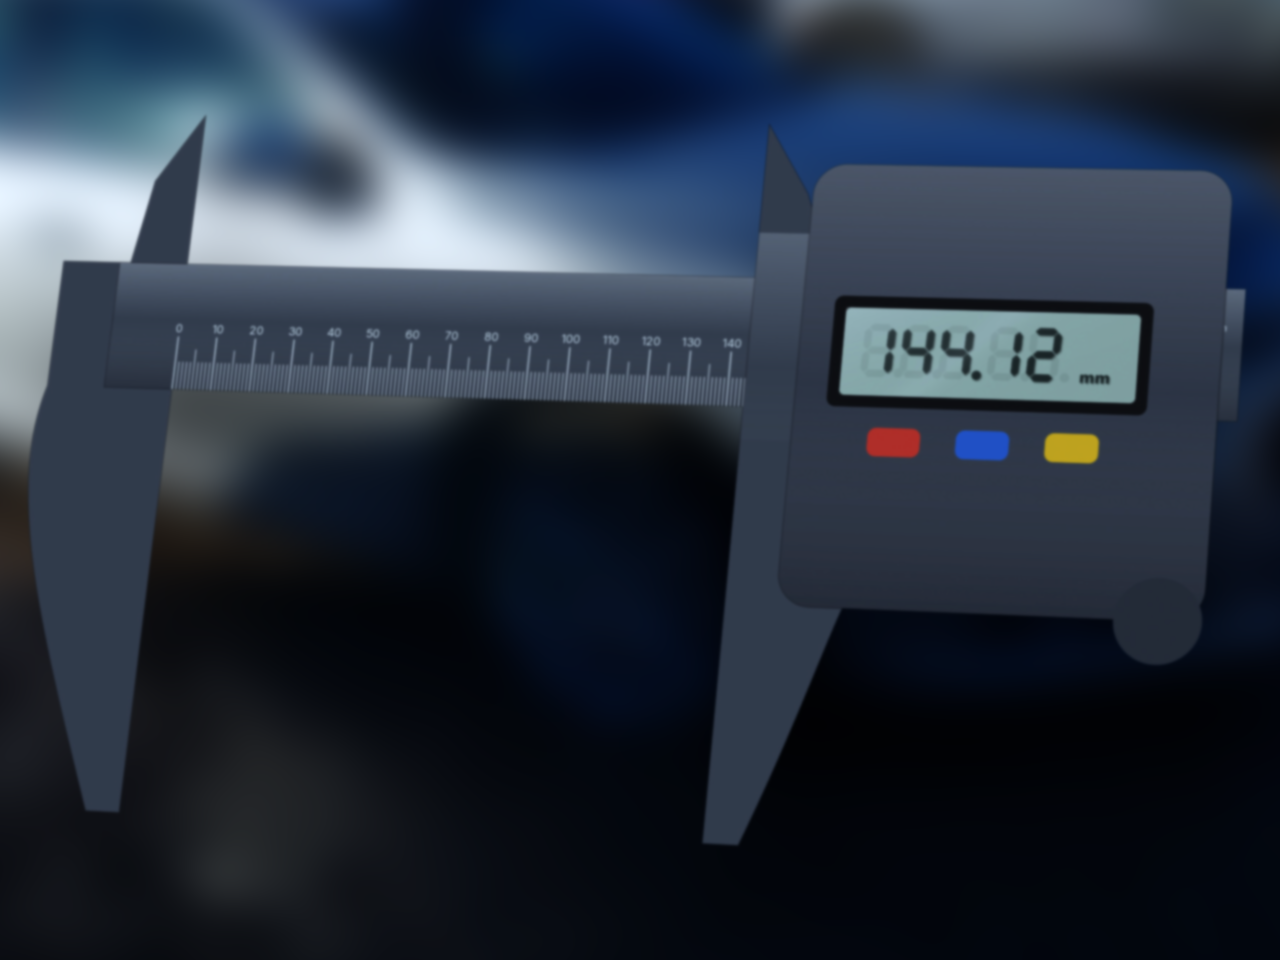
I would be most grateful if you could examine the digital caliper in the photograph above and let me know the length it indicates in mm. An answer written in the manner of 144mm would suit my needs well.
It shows 144.12mm
